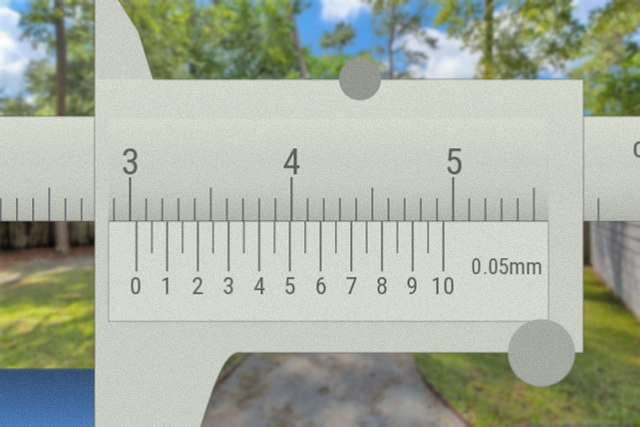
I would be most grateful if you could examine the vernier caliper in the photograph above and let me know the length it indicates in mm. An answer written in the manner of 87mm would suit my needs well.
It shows 30.4mm
